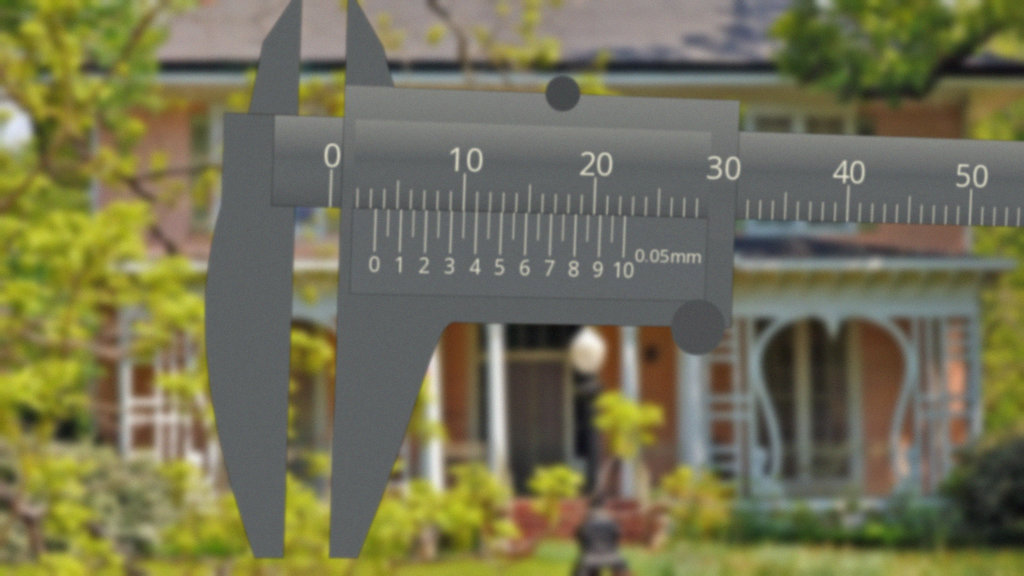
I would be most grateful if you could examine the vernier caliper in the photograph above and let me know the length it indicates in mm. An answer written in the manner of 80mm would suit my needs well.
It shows 3.4mm
